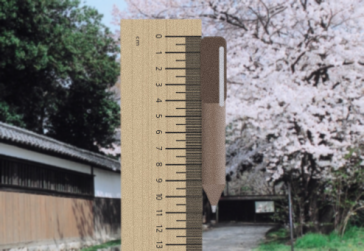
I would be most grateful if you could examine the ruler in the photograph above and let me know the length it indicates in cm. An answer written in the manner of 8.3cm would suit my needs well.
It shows 11cm
